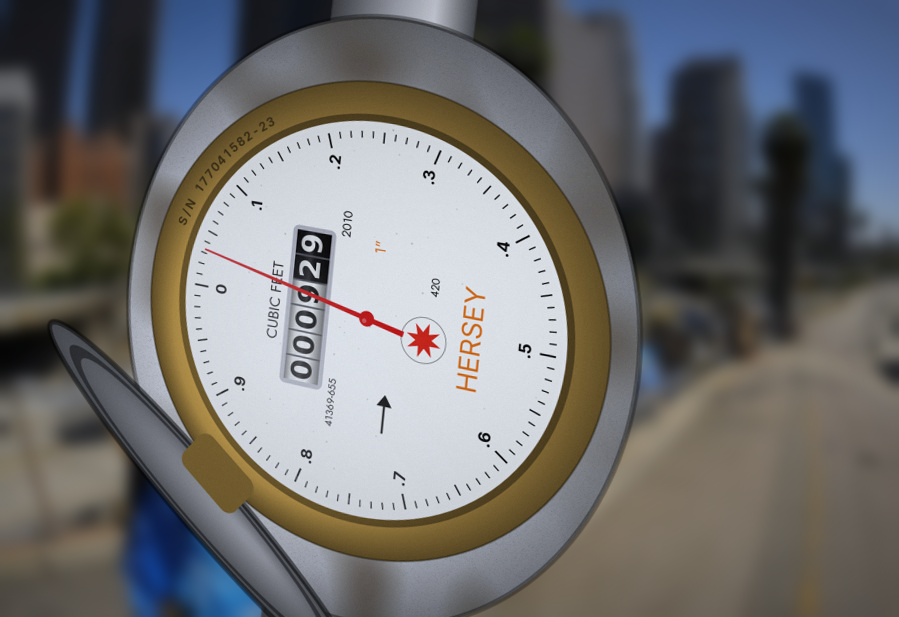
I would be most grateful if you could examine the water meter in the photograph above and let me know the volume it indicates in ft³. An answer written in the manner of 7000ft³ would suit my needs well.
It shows 929.03ft³
